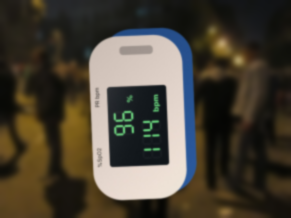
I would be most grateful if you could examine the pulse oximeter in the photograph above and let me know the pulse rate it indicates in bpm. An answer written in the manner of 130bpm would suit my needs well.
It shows 114bpm
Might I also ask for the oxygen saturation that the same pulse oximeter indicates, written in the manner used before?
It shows 96%
